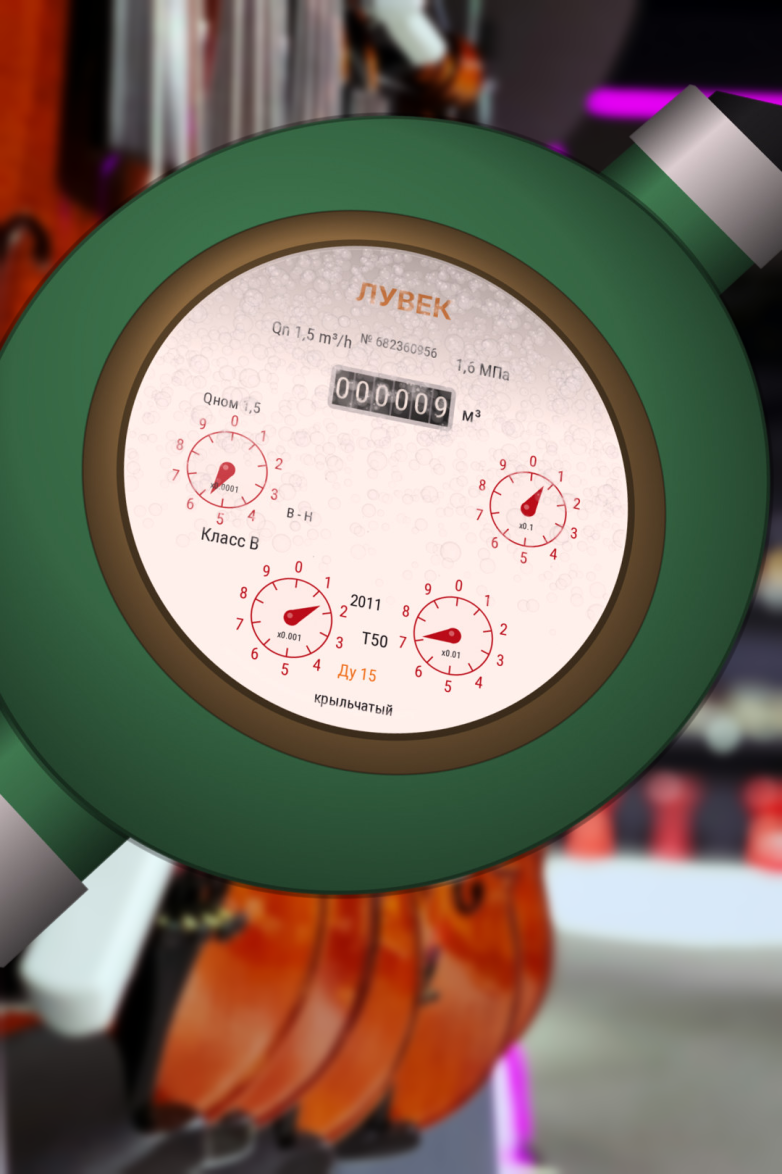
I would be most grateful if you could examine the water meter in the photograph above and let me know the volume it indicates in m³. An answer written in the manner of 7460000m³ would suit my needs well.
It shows 9.0715m³
